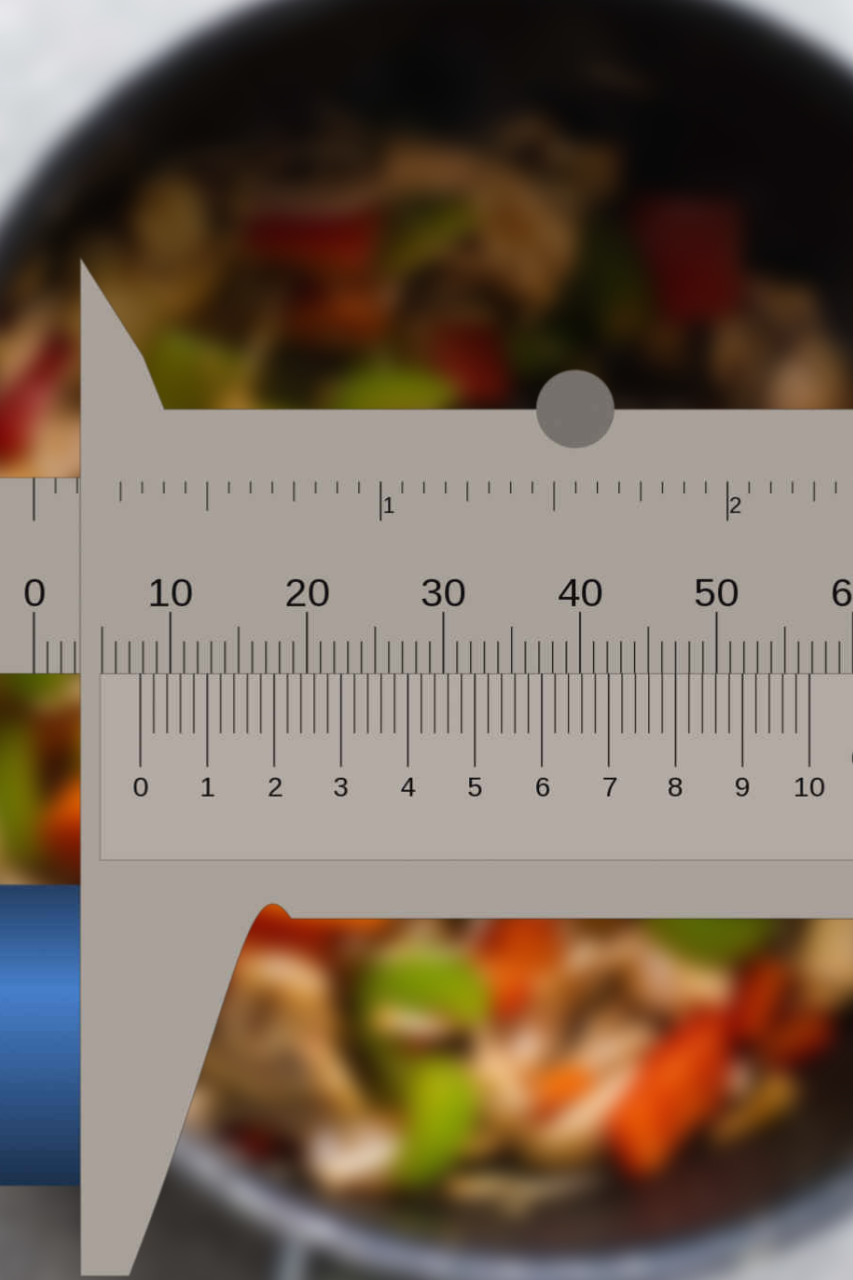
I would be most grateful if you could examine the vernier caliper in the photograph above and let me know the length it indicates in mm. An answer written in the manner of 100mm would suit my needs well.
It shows 7.8mm
